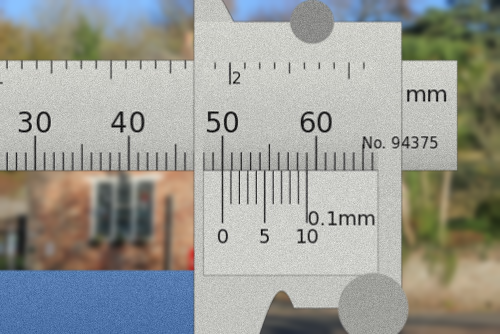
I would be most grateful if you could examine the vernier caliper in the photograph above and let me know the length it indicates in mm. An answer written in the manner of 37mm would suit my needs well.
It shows 50.0mm
